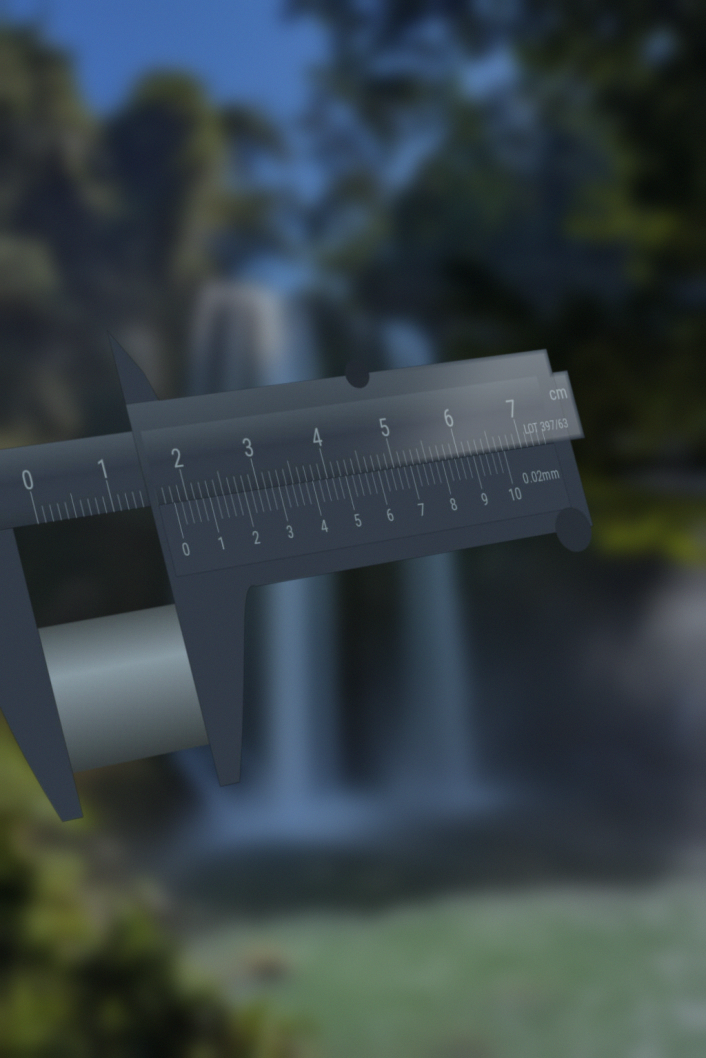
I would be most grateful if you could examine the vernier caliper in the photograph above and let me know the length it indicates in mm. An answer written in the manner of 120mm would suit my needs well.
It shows 18.2mm
